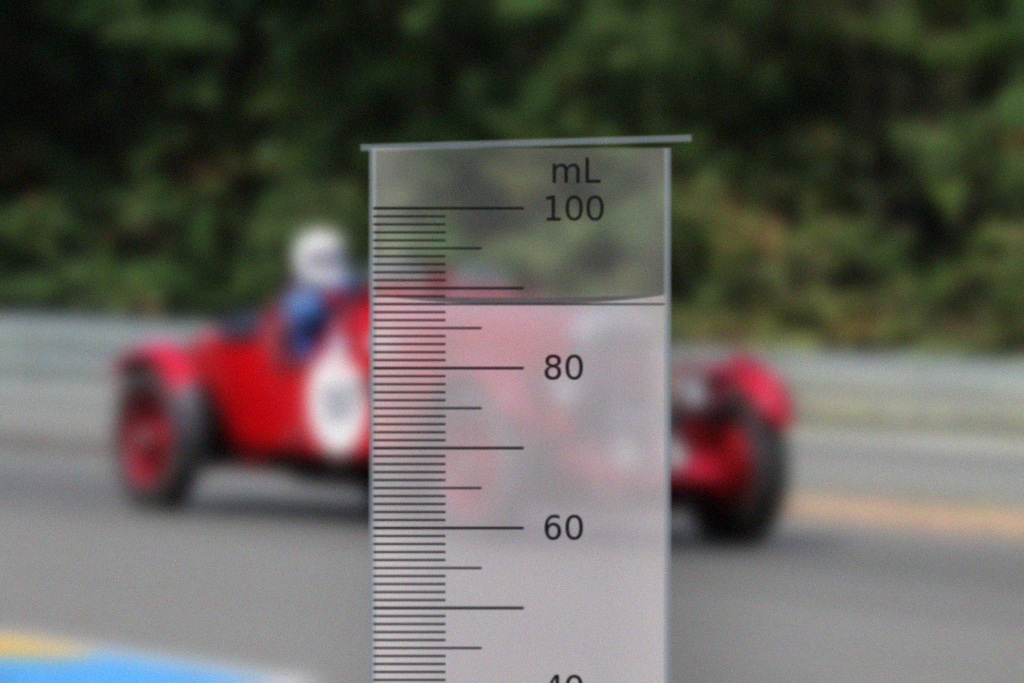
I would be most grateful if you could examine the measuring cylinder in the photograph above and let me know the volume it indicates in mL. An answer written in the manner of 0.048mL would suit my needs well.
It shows 88mL
